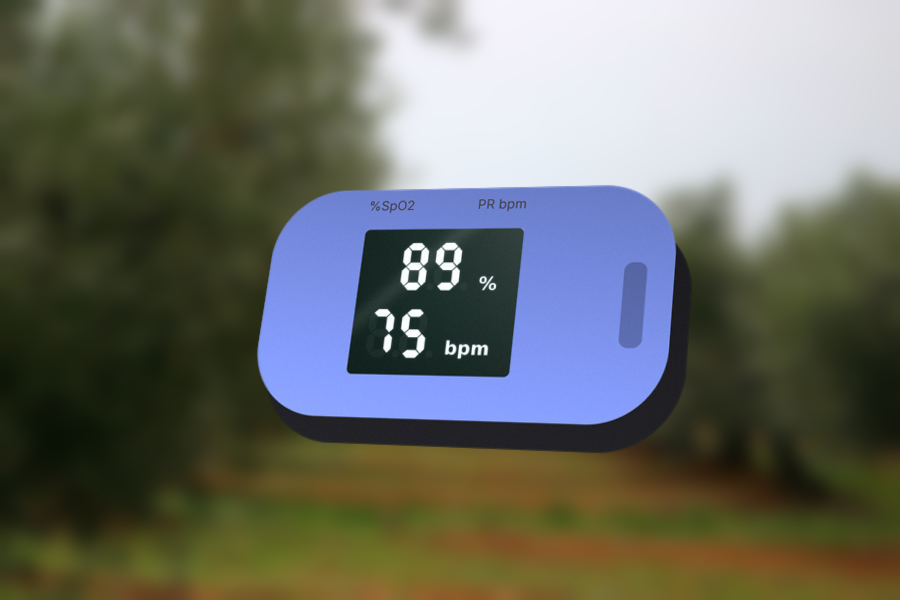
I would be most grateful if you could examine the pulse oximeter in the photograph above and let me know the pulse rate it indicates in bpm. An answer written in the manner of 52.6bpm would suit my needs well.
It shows 75bpm
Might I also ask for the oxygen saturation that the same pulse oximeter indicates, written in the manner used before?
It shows 89%
